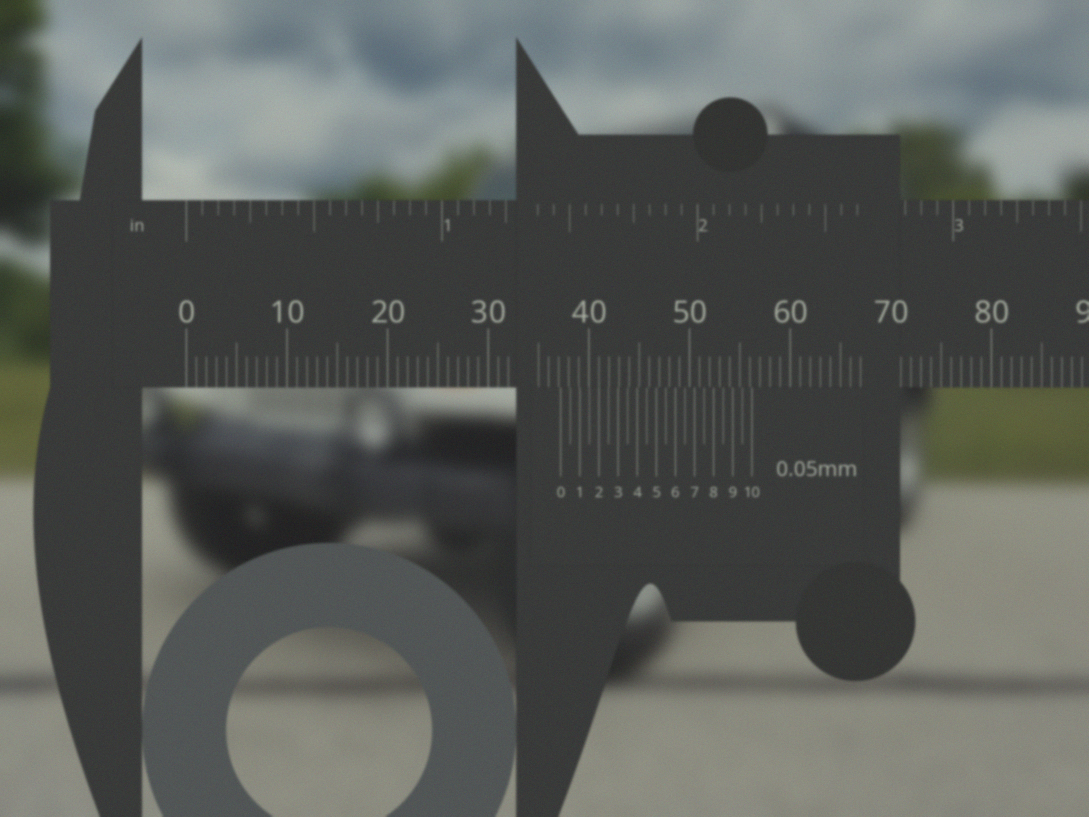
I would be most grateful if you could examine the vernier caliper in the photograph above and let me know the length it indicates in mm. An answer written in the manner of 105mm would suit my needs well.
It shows 37.2mm
